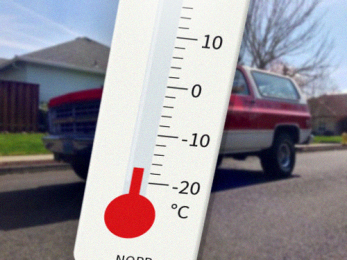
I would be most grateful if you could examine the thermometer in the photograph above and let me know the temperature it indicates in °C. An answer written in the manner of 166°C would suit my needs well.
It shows -17°C
